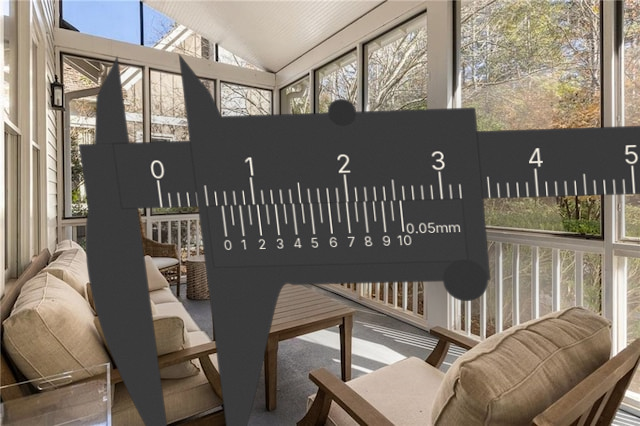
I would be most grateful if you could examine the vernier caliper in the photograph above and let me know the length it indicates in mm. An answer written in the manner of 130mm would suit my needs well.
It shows 6.6mm
